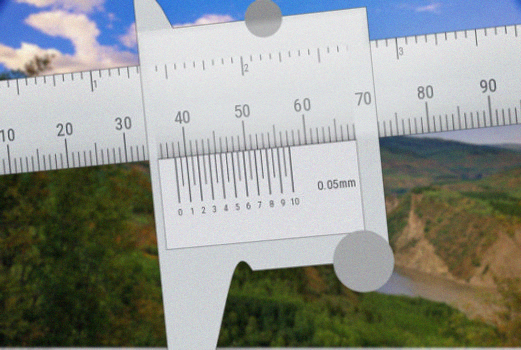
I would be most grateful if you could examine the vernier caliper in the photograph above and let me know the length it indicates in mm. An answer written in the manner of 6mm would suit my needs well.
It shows 38.2mm
